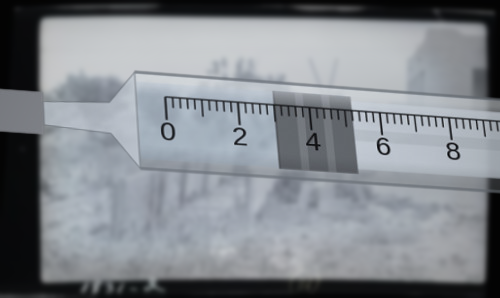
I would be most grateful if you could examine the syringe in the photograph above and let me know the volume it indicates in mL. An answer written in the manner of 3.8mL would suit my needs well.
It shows 3mL
